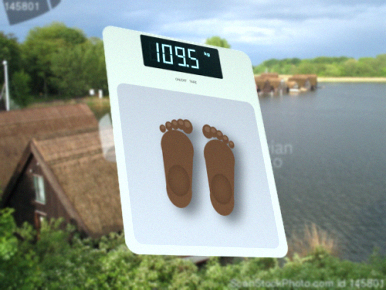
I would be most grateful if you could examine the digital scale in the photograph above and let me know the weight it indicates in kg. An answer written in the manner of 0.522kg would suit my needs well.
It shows 109.5kg
